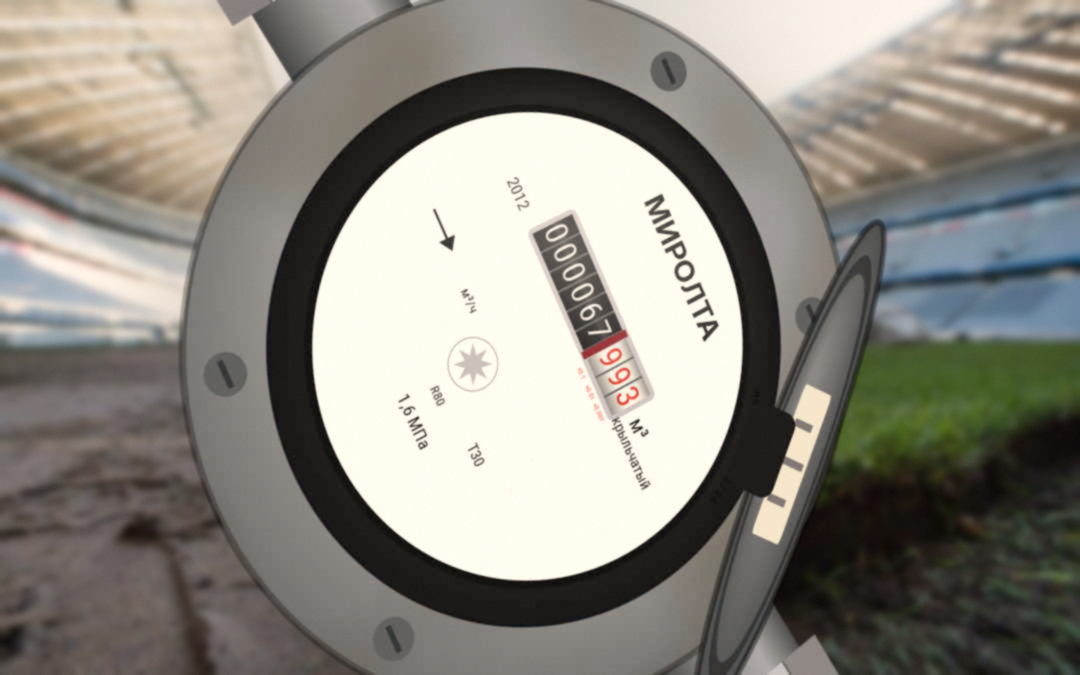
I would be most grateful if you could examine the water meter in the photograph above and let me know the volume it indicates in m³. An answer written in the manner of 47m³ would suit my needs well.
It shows 67.993m³
